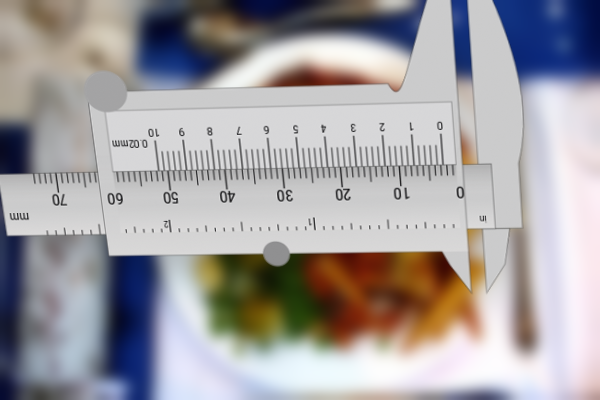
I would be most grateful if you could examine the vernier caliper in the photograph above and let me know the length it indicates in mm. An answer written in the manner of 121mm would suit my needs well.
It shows 2.6mm
